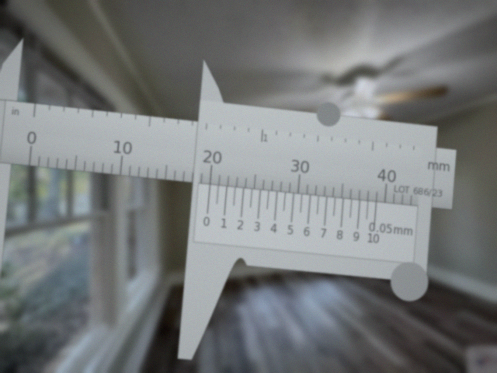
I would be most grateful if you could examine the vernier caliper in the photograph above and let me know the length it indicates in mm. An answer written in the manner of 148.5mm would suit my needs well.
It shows 20.0mm
